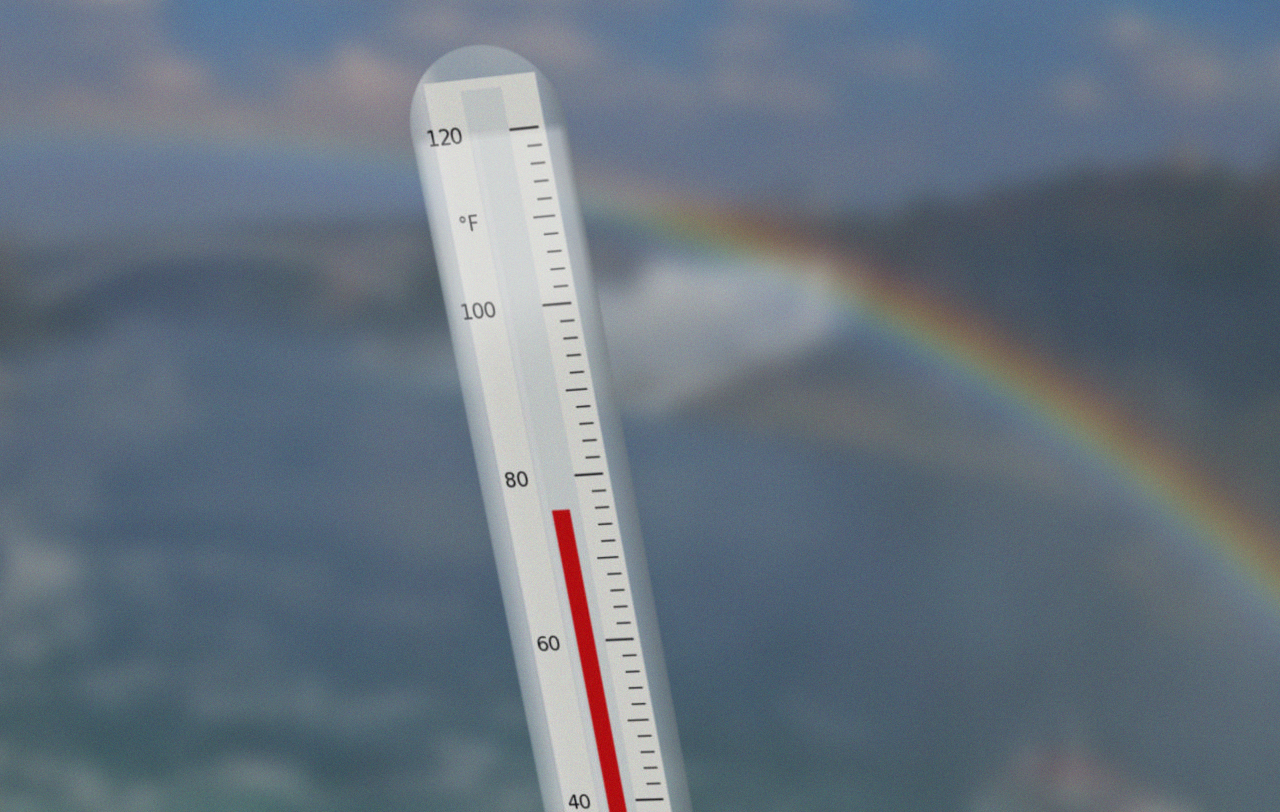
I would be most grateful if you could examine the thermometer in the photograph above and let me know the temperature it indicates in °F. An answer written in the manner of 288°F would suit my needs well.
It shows 76°F
